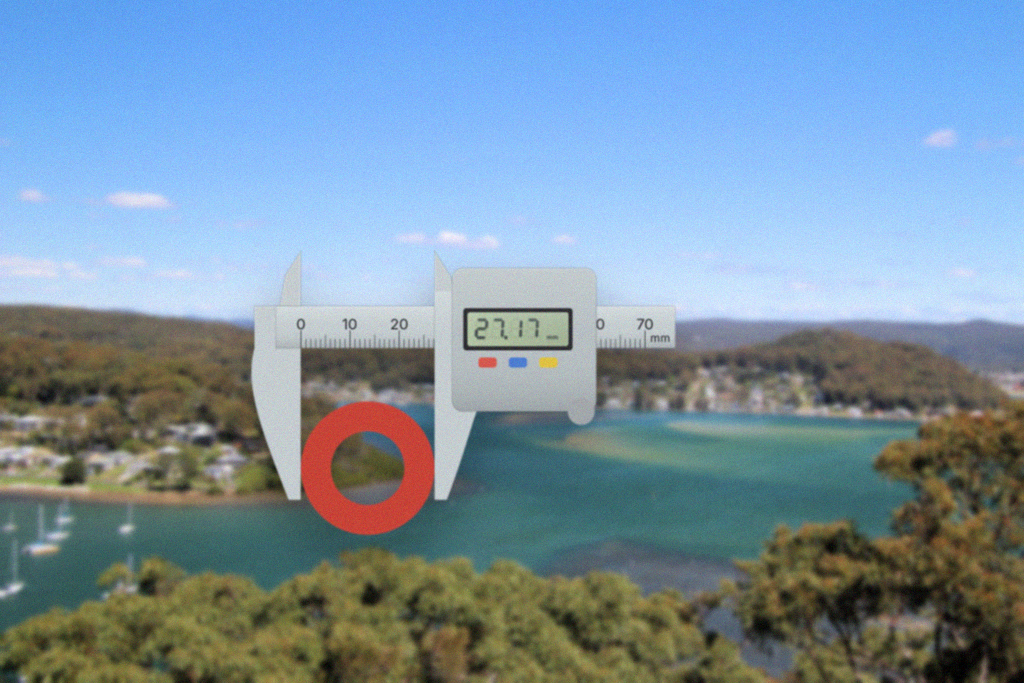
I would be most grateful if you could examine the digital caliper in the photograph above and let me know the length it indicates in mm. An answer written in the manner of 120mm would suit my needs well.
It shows 27.17mm
